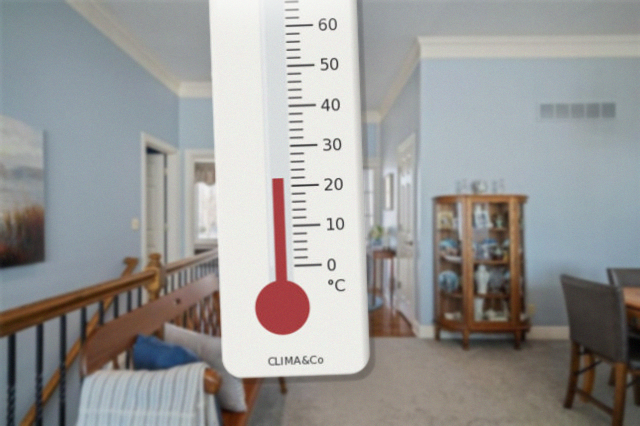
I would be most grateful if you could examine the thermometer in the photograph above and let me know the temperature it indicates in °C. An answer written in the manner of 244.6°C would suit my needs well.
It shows 22°C
